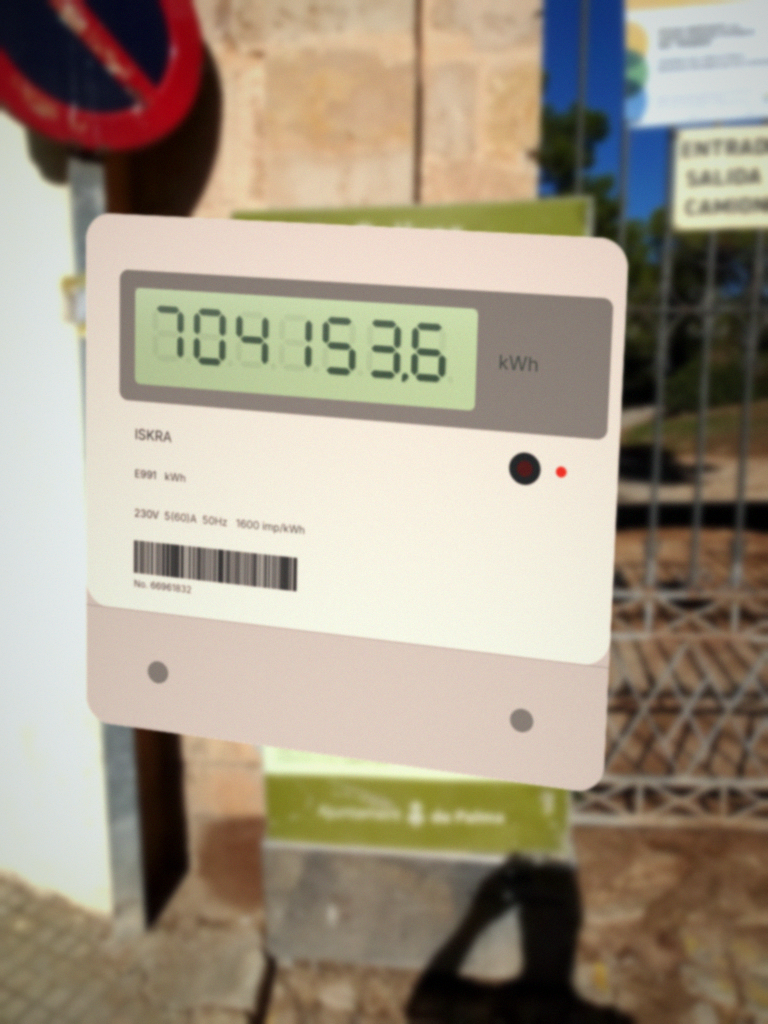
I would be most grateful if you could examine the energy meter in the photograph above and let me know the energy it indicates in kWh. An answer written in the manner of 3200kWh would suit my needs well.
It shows 704153.6kWh
